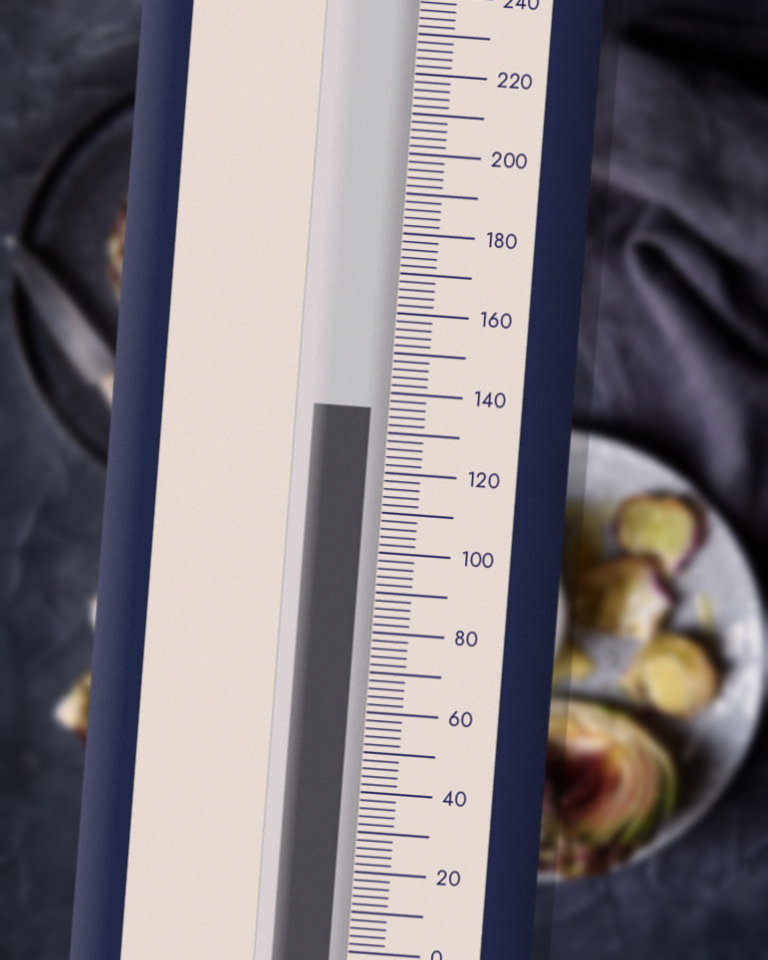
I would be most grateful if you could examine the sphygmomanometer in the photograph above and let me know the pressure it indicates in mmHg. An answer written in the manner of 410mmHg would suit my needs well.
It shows 136mmHg
